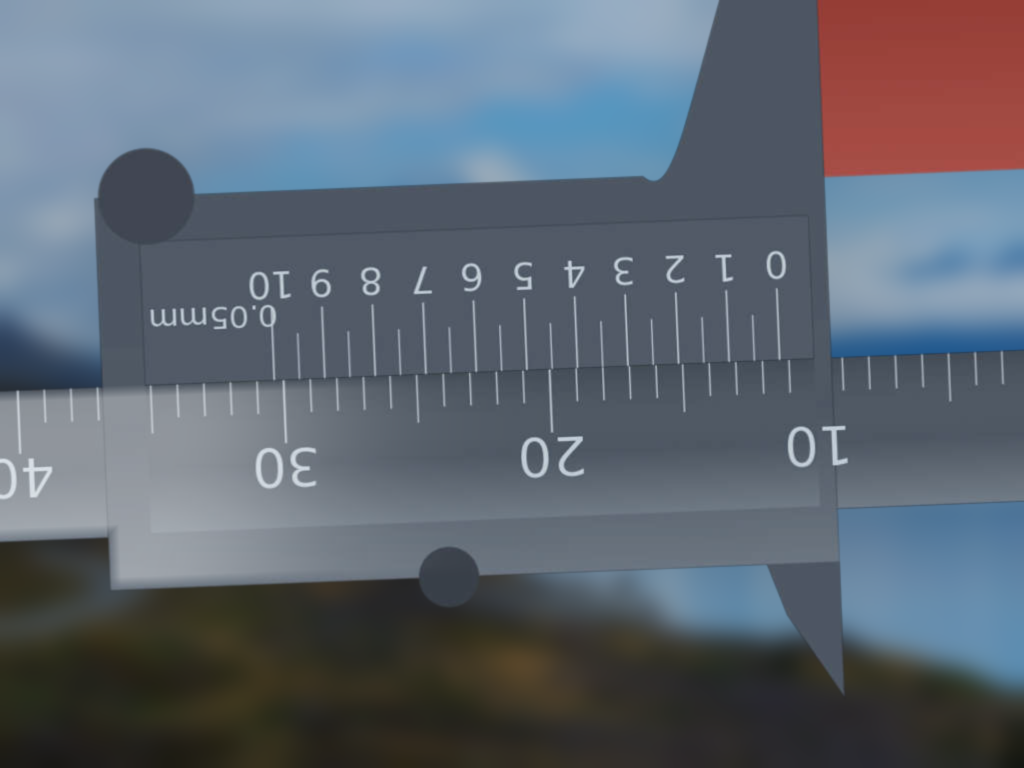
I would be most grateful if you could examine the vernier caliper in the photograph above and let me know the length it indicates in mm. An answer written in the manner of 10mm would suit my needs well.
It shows 11.35mm
